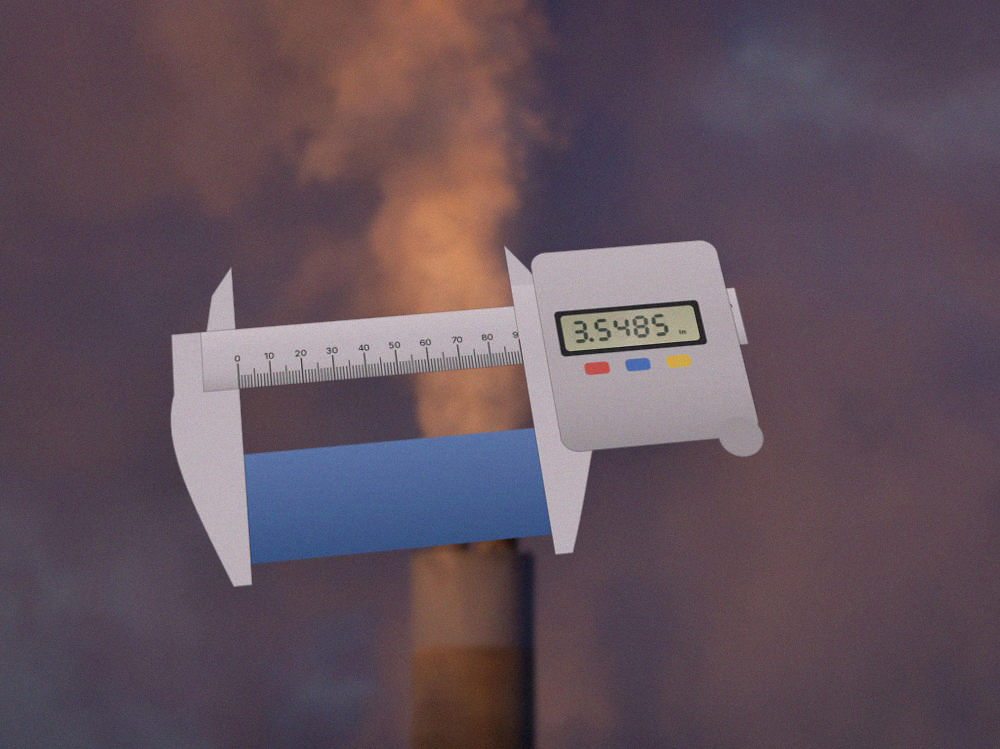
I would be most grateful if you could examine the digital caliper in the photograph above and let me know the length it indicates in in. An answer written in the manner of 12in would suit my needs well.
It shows 3.5485in
